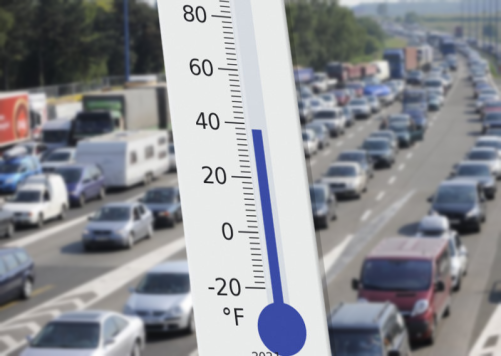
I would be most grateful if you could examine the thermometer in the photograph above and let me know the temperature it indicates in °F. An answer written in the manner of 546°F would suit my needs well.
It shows 38°F
